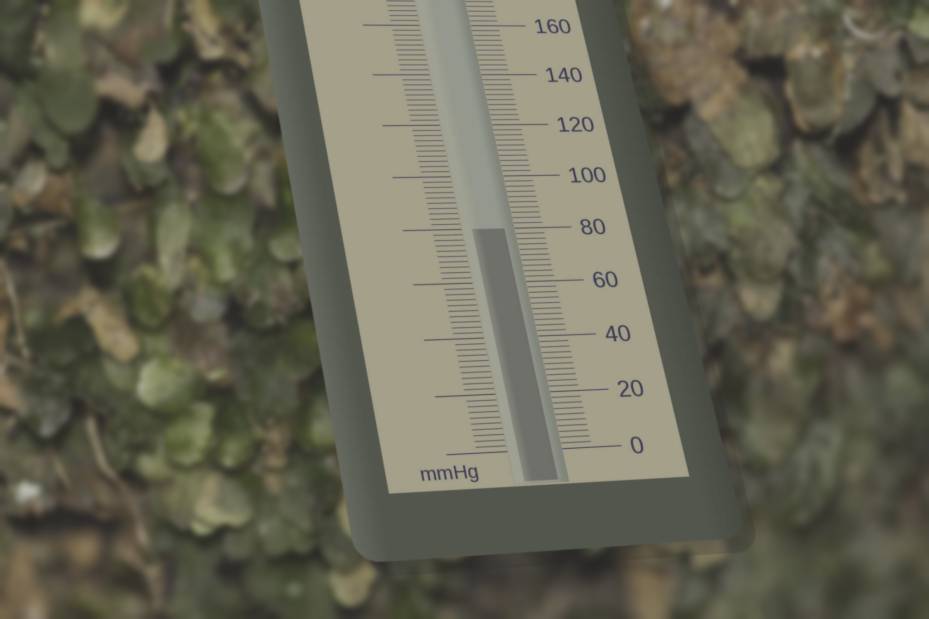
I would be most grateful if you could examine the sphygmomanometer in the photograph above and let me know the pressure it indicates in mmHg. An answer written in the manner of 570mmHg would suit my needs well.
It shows 80mmHg
